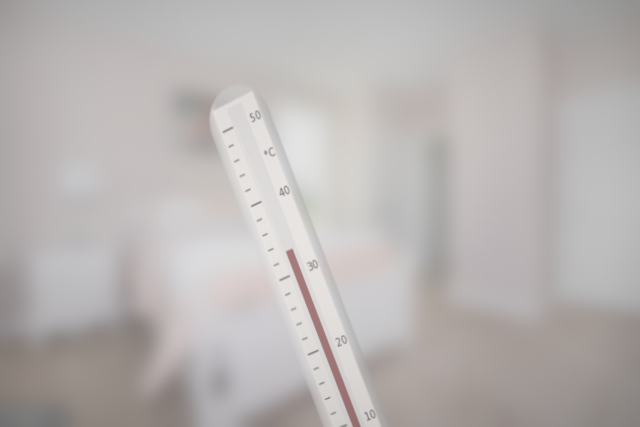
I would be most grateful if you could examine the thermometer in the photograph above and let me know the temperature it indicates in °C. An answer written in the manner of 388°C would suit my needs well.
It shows 33°C
